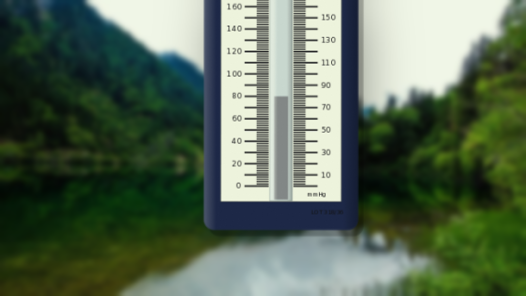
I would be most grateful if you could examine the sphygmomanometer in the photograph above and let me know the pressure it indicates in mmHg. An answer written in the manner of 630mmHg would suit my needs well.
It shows 80mmHg
